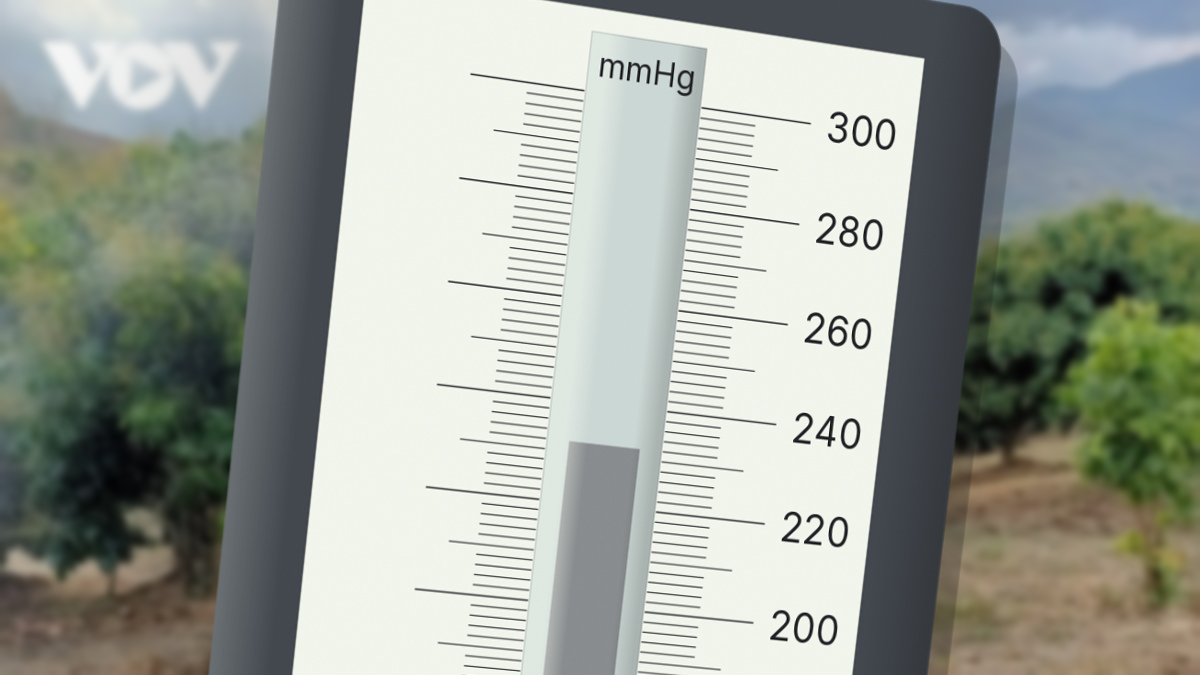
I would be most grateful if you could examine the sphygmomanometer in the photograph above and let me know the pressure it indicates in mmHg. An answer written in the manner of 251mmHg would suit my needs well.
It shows 232mmHg
